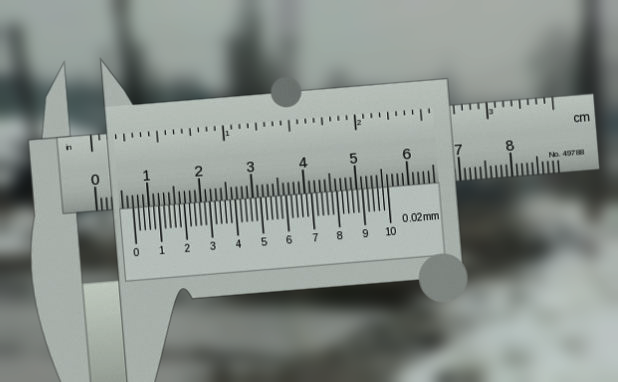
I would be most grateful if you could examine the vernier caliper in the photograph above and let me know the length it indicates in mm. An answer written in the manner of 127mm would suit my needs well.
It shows 7.0mm
